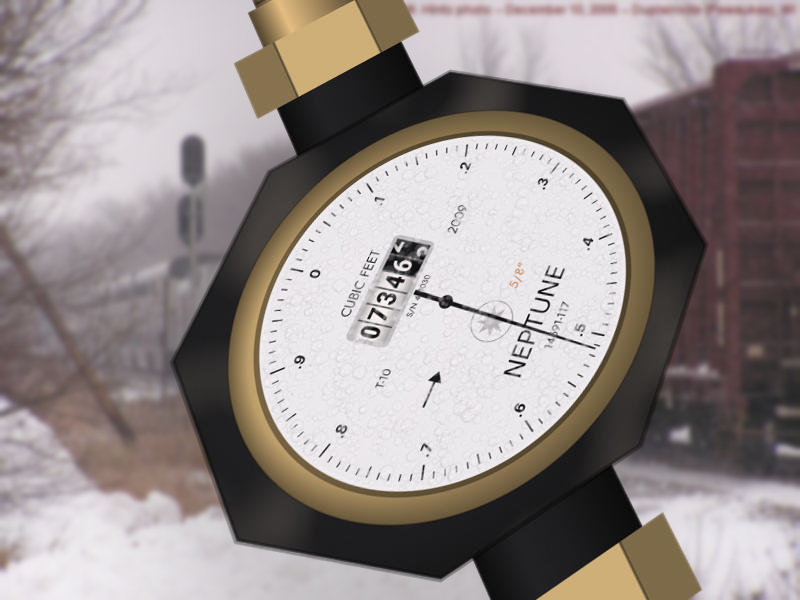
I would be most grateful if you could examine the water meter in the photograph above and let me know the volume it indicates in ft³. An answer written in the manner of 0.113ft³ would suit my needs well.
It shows 73462.51ft³
